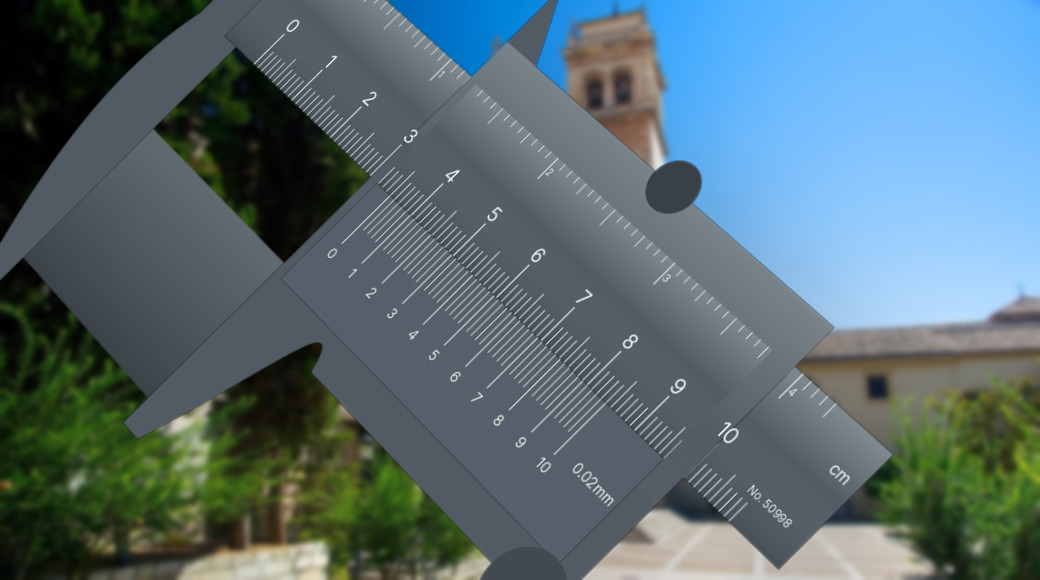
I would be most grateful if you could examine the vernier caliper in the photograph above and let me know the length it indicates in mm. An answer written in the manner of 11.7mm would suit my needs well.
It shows 35.0mm
